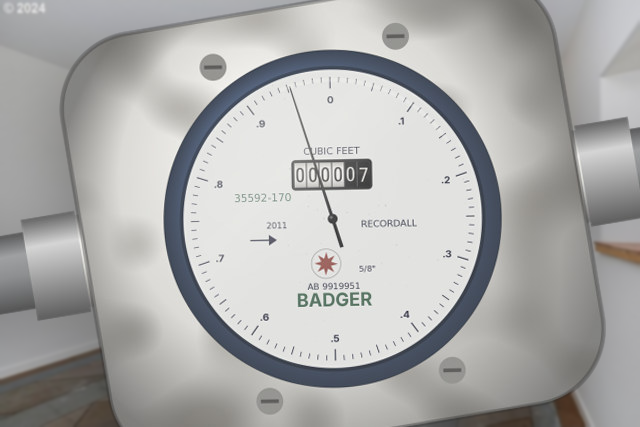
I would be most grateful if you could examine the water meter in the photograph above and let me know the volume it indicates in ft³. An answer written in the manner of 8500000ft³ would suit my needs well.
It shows 6.95ft³
